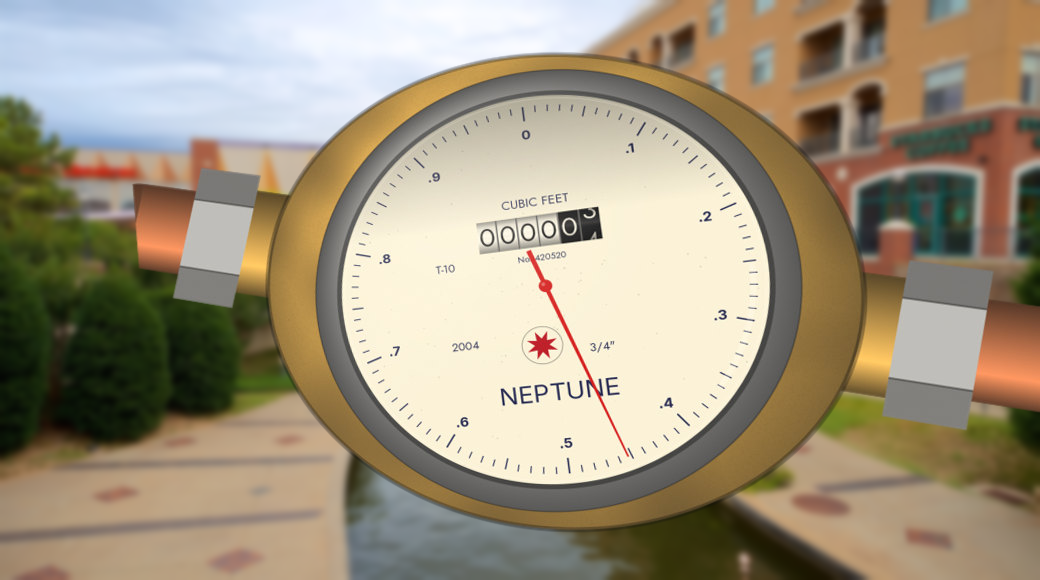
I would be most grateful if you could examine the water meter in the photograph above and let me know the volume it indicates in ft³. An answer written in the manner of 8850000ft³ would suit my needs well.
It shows 3.45ft³
